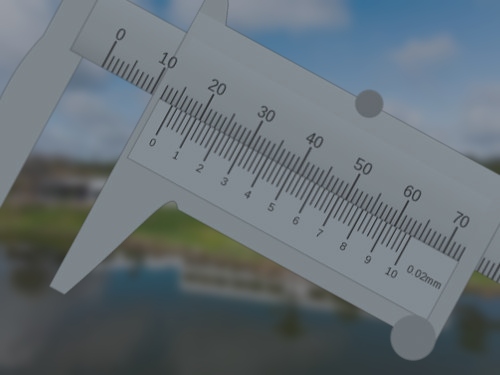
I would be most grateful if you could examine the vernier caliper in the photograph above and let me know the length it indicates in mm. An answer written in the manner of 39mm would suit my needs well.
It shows 14.4mm
